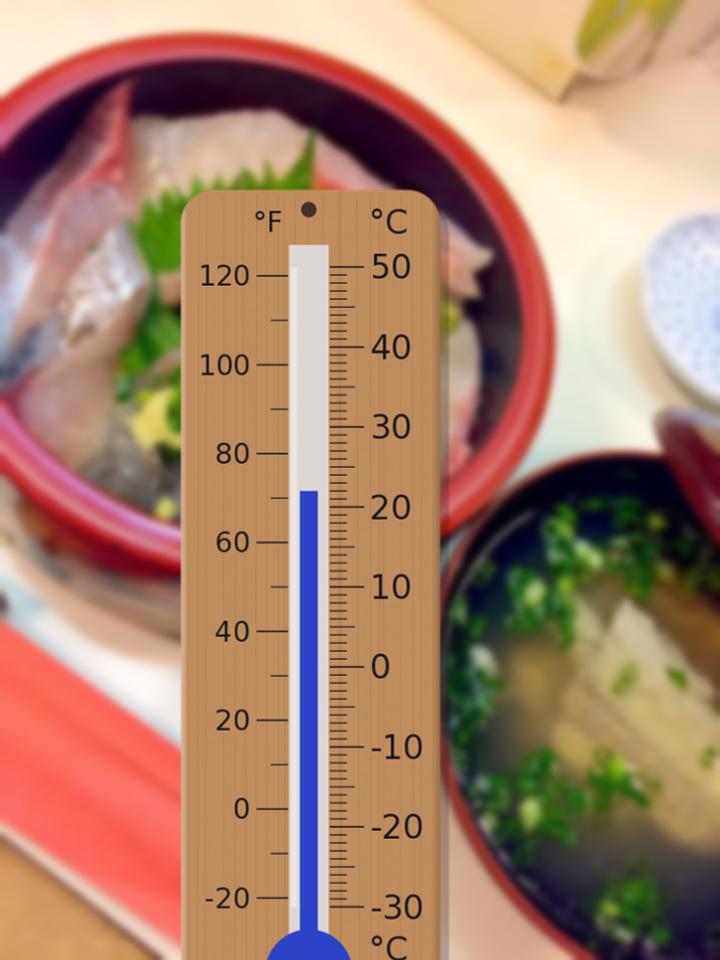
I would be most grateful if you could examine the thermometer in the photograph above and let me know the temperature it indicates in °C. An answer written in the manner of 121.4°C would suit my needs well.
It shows 22°C
